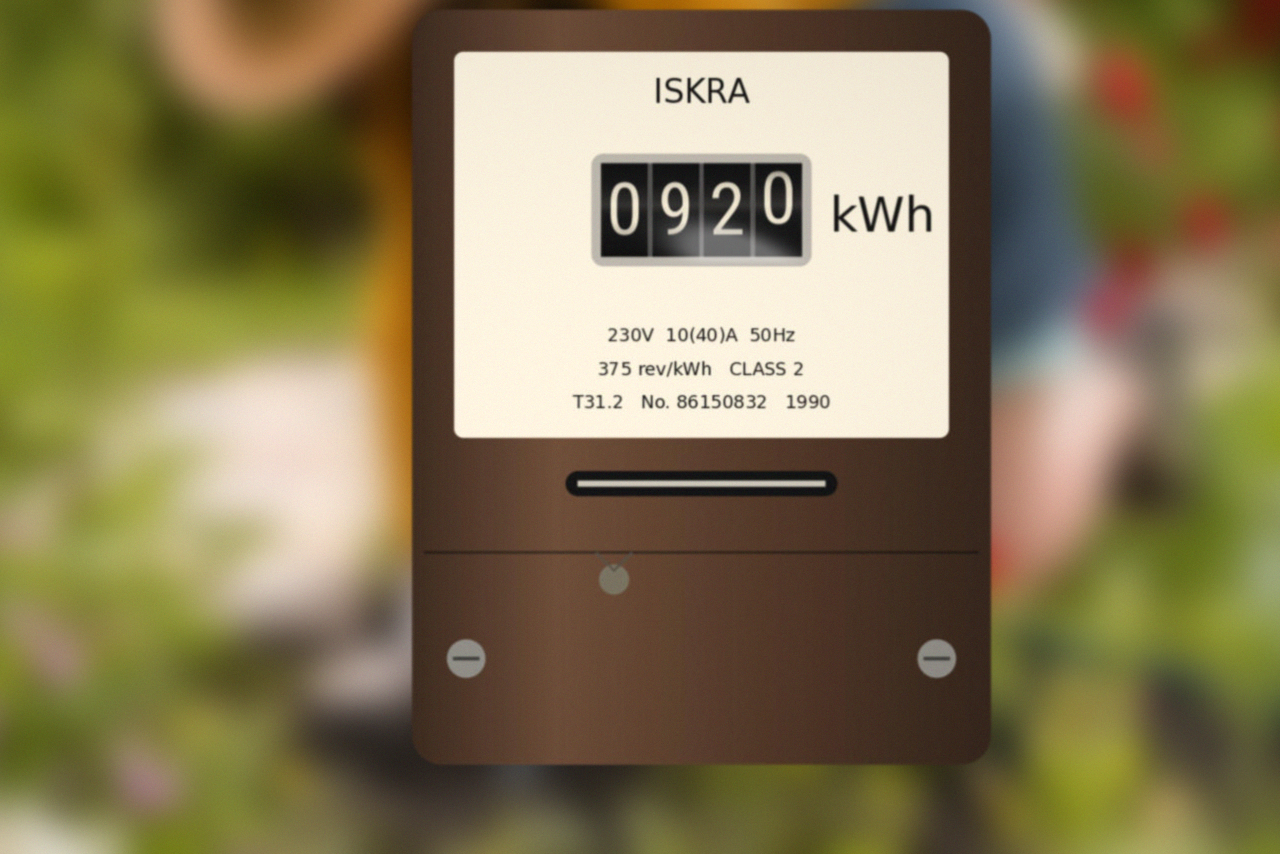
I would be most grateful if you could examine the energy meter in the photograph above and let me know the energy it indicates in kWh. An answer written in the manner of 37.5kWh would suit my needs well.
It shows 920kWh
